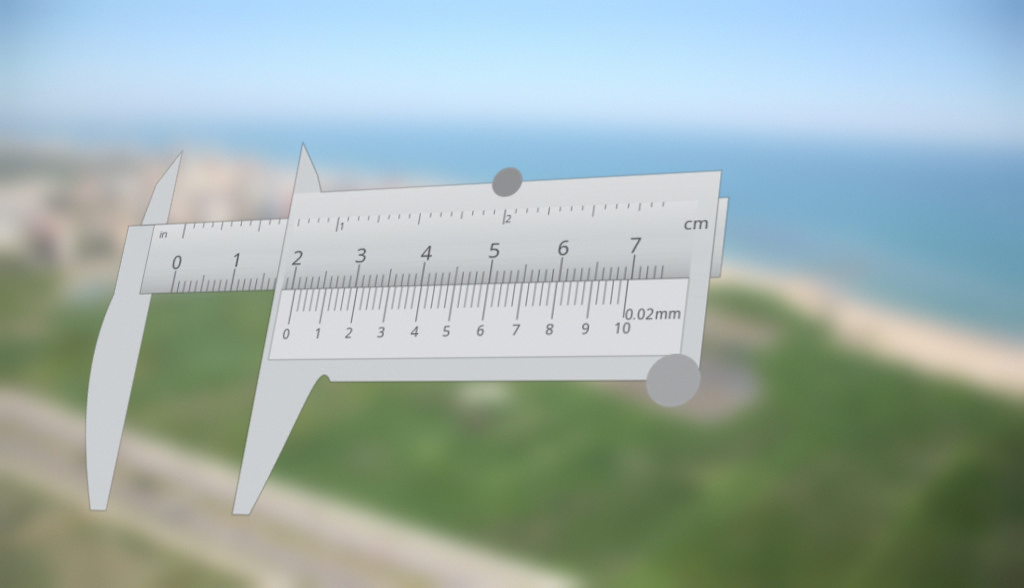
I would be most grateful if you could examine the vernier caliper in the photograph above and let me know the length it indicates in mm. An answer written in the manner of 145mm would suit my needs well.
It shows 20.5mm
